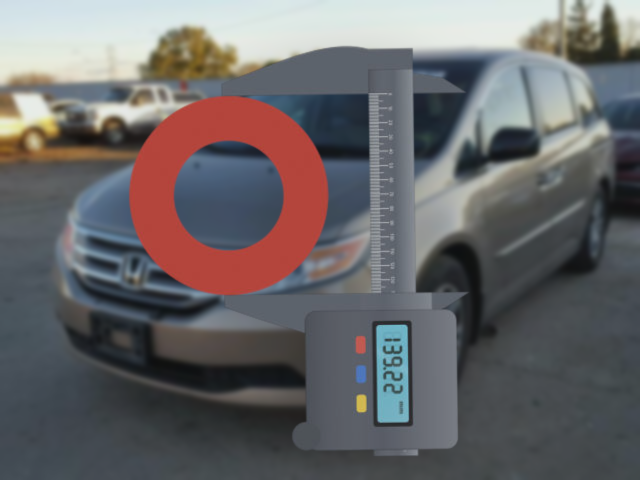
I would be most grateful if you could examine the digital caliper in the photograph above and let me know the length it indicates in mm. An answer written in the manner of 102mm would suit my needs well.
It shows 139.22mm
